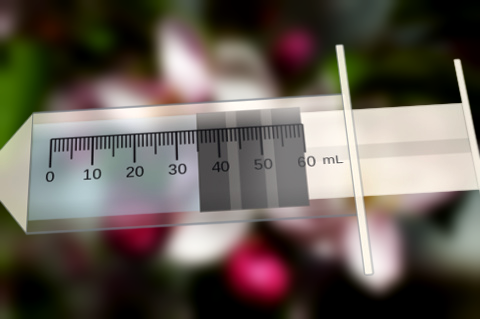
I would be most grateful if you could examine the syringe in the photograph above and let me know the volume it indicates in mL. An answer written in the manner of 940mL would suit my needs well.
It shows 35mL
